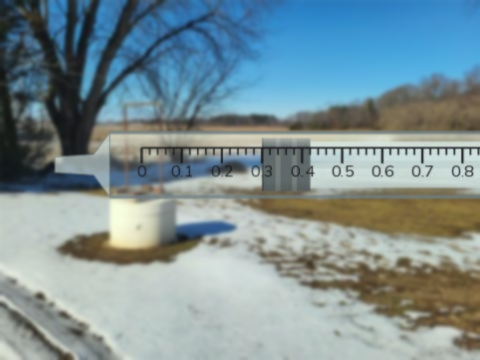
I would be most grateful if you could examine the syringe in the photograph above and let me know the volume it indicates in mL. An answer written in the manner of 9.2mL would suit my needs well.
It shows 0.3mL
